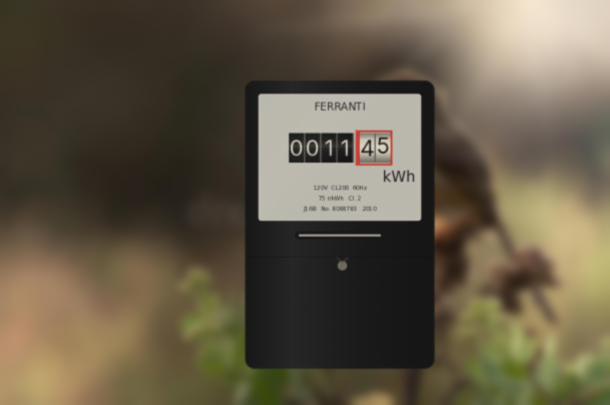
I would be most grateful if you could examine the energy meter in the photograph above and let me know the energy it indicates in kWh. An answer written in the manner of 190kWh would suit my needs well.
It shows 11.45kWh
